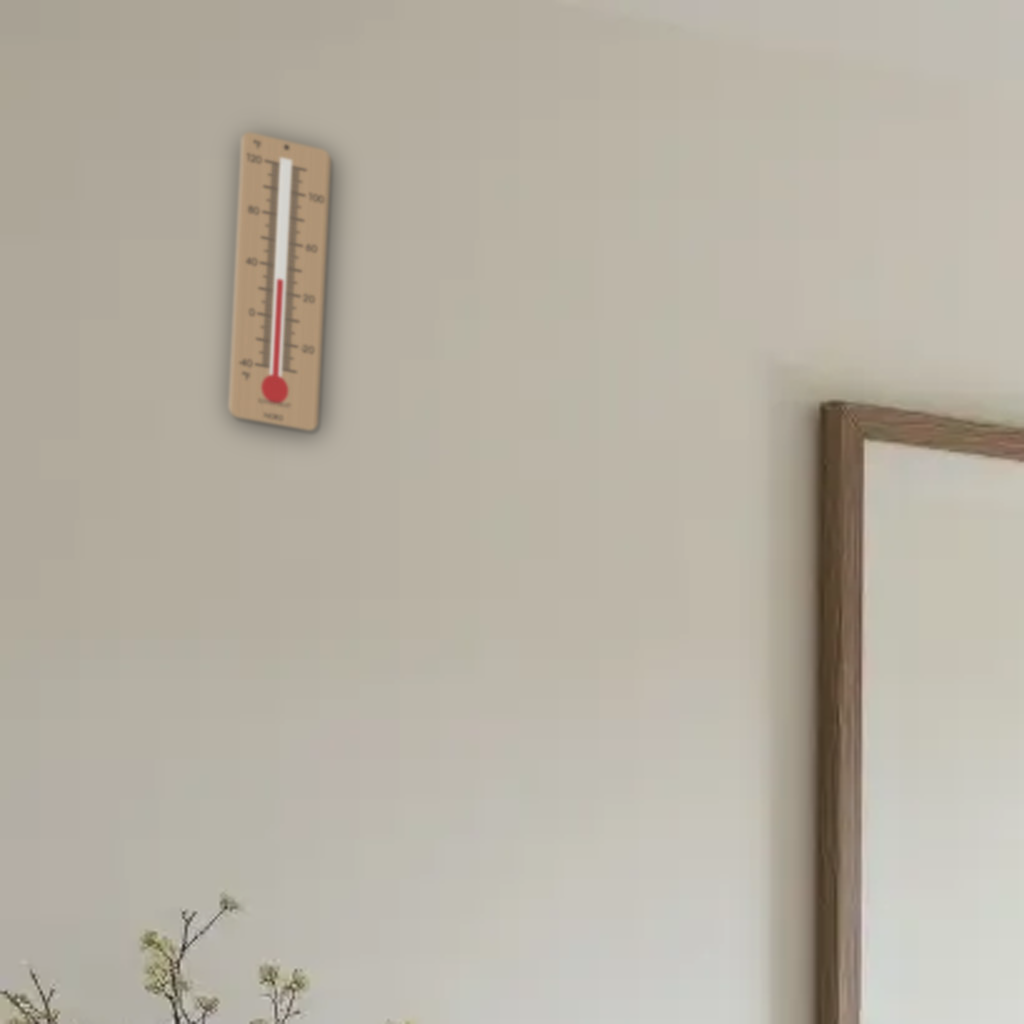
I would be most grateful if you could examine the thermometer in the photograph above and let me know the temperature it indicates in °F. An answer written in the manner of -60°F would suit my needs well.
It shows 30°F
